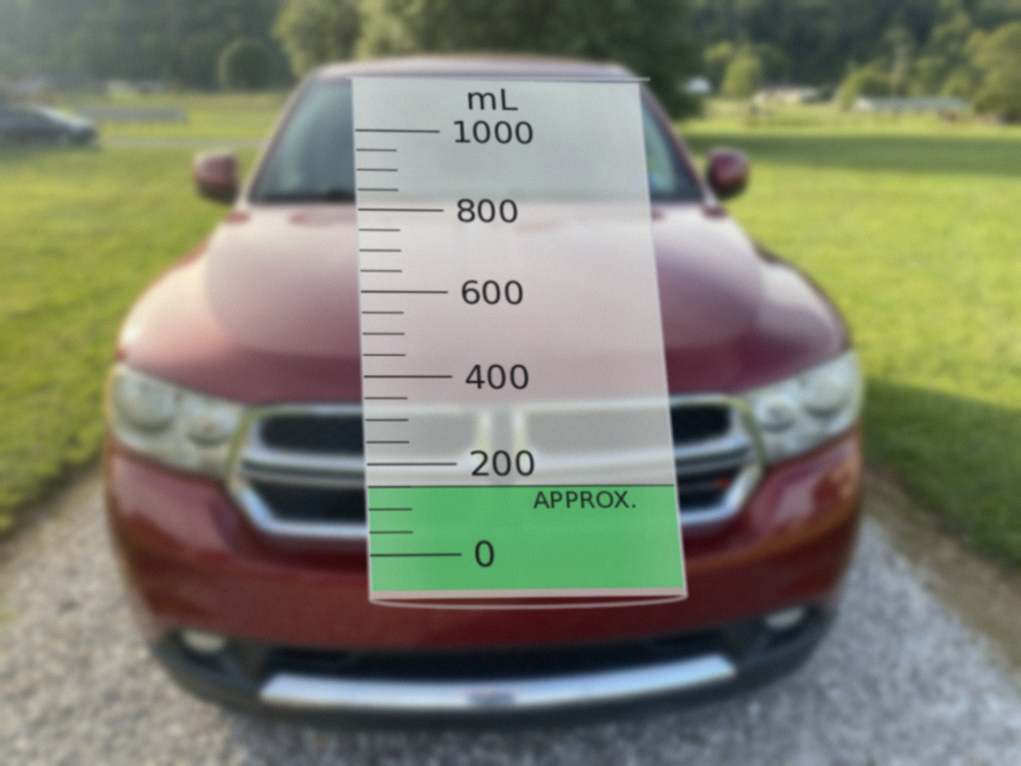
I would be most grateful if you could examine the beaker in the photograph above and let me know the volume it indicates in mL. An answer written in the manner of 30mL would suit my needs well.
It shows 150mL
